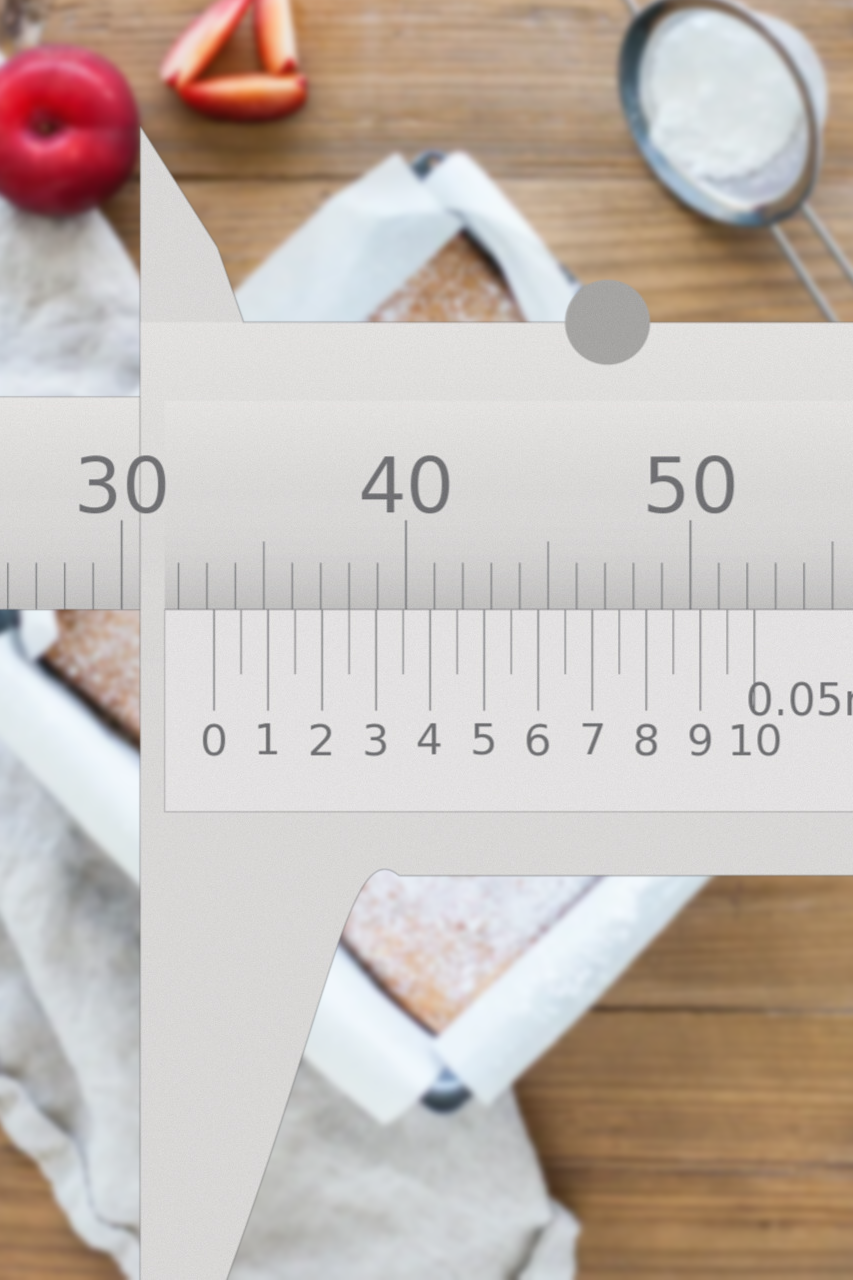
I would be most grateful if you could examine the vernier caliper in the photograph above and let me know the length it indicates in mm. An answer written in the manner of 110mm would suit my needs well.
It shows 33.25mm
